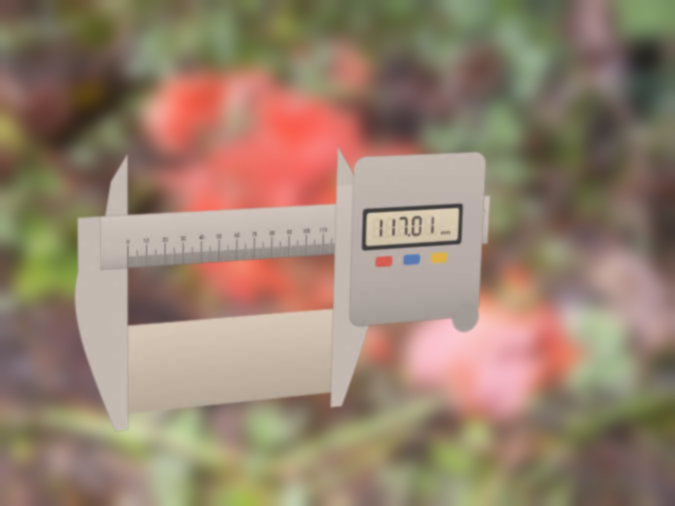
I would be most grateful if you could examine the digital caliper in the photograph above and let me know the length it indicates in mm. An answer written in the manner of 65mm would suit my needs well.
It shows 117.01mm
